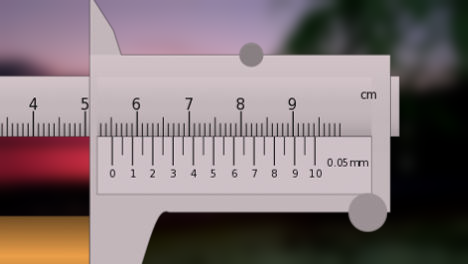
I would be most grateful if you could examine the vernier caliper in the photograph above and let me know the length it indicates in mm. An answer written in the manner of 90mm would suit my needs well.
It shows 55.2mm
